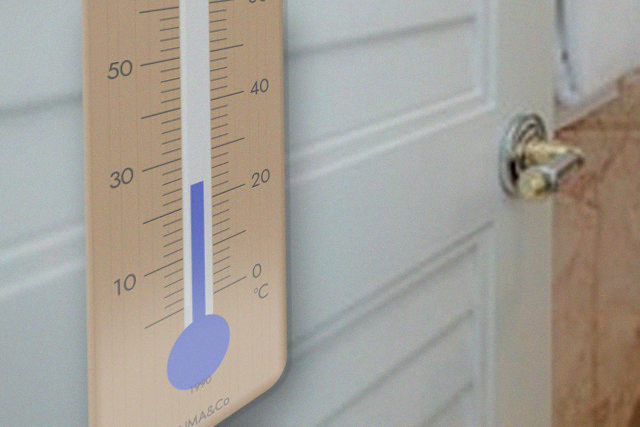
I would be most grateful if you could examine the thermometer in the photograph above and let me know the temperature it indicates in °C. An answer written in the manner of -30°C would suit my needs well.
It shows 24°C
